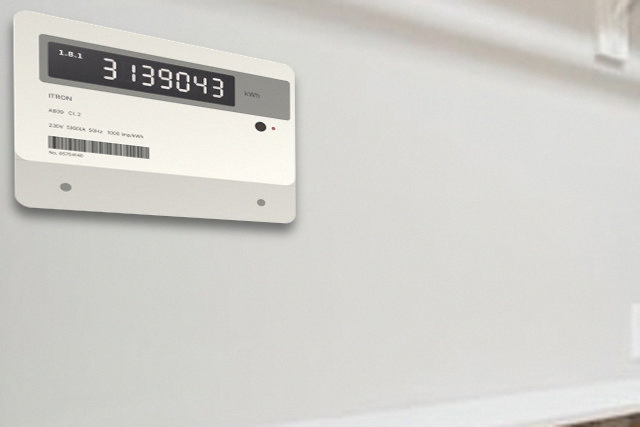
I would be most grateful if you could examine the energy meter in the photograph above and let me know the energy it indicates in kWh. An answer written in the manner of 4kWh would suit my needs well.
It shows 3139043kWh
